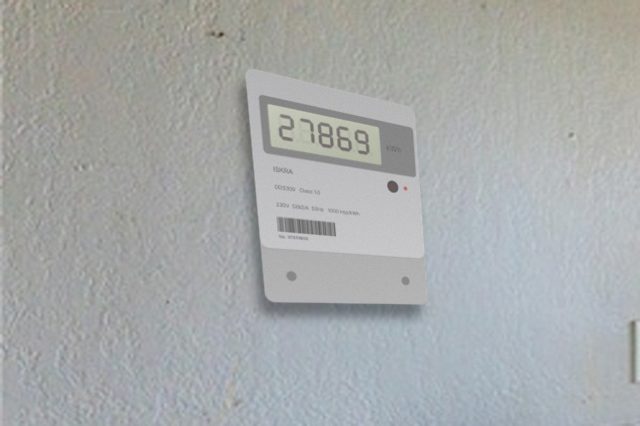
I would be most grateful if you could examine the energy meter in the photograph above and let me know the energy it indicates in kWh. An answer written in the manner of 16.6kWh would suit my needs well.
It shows 27869kWh
